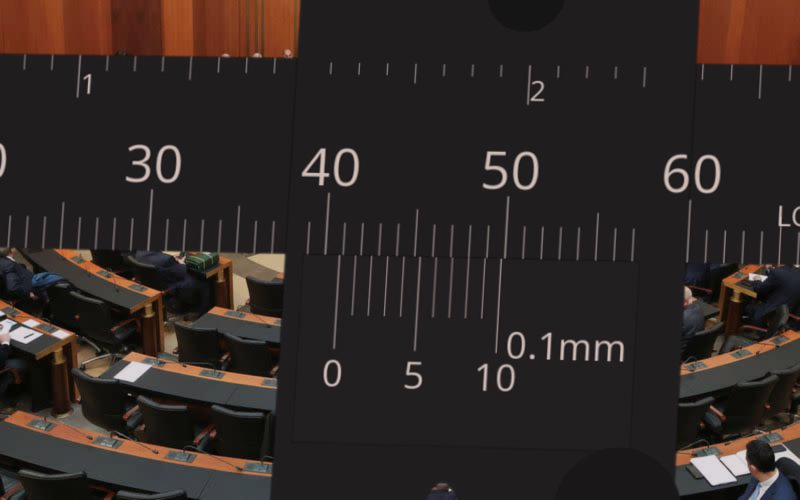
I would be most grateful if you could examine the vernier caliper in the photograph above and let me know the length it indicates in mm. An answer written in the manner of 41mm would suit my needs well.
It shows 40.8mm
